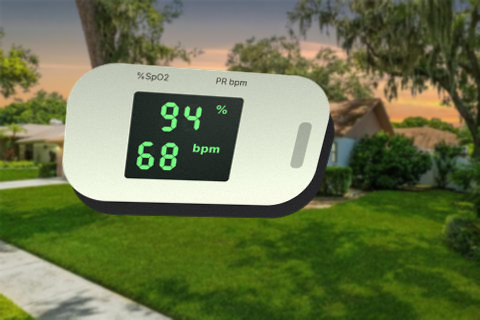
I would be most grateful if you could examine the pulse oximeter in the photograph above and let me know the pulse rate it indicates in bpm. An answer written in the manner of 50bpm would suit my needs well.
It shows 68bpm
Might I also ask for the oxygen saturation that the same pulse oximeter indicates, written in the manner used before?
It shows 94%
